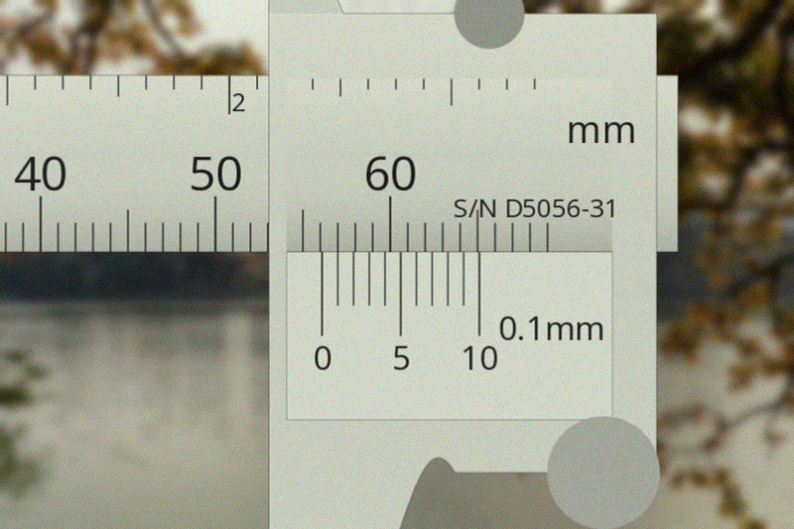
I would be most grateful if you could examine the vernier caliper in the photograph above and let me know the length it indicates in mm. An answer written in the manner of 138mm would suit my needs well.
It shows 56.1mm
